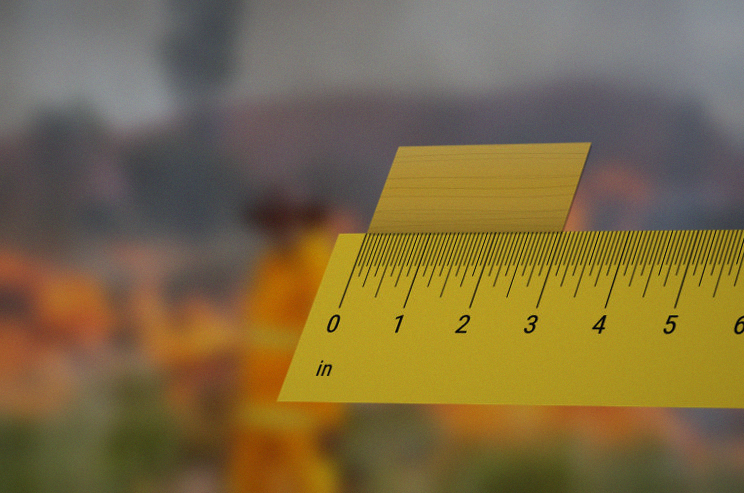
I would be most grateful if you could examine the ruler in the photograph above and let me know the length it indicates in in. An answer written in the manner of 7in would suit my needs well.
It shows 3in
